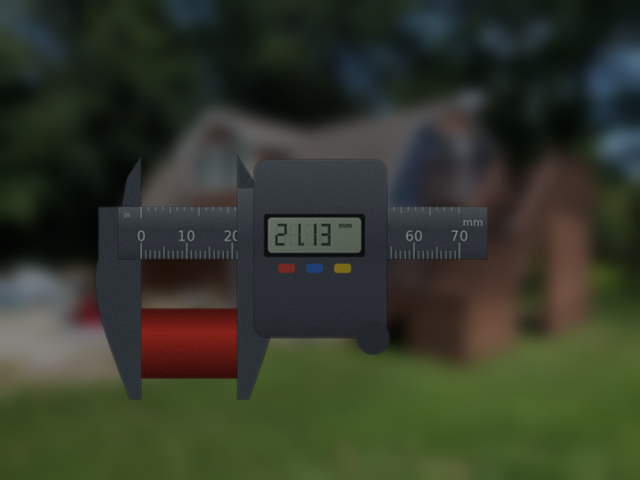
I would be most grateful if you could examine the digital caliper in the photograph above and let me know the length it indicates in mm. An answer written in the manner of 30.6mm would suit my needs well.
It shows 21.13mm
